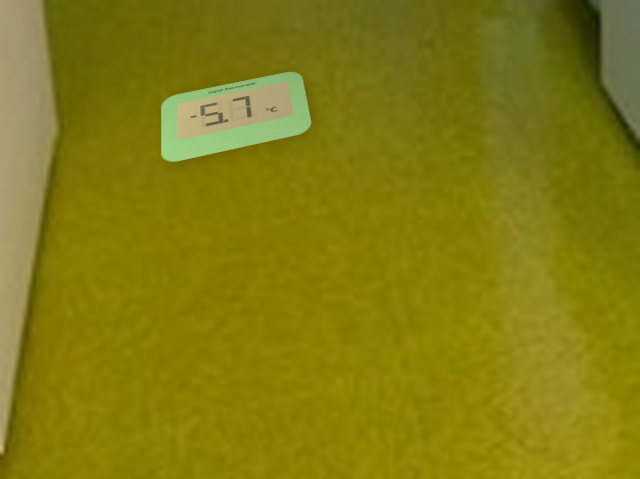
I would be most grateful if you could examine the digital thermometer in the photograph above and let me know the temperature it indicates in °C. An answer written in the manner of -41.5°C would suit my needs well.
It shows -5.7°C
